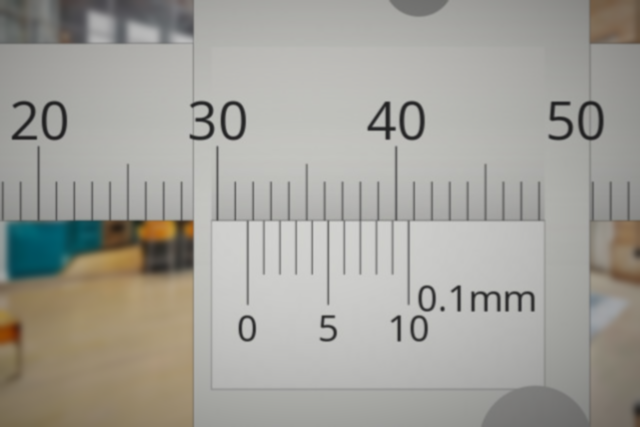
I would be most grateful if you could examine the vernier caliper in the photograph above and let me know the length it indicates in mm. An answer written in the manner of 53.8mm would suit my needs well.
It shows 31.7mm
